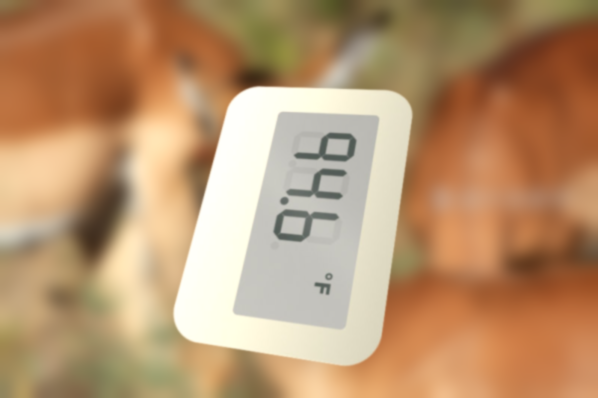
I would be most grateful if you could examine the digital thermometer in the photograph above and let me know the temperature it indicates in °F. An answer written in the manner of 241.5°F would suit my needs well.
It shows 94.6°F
